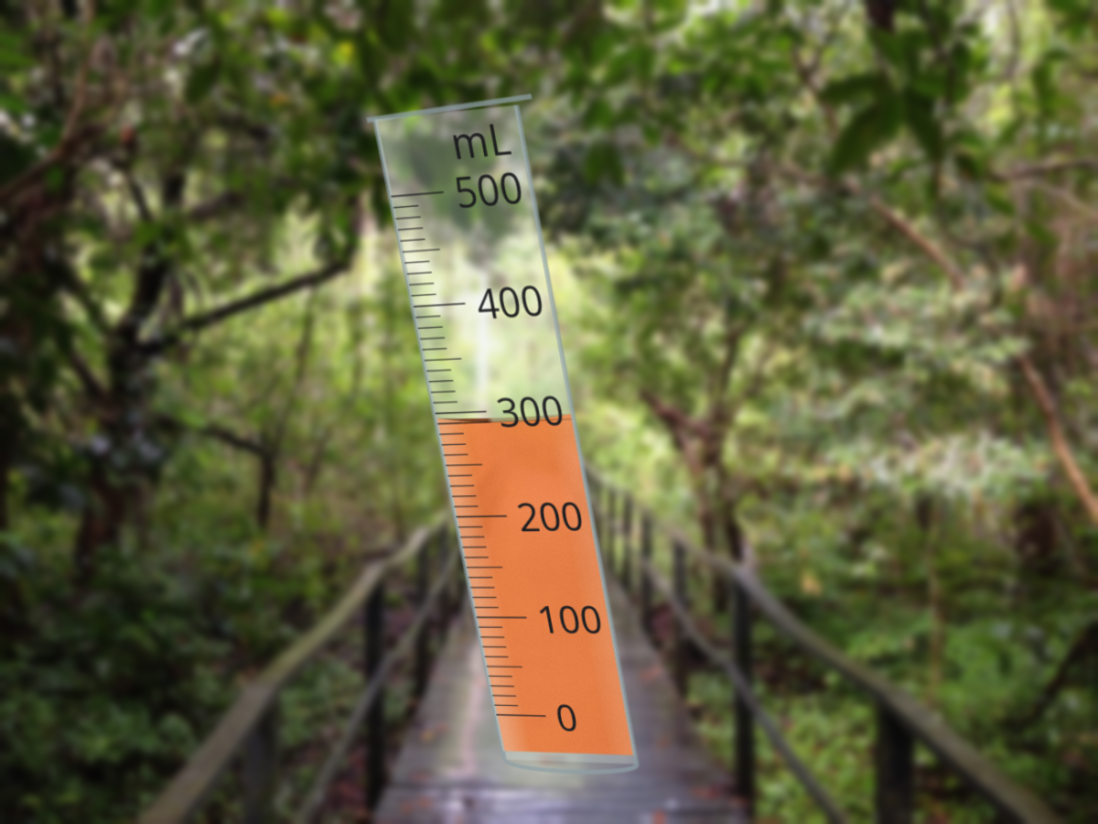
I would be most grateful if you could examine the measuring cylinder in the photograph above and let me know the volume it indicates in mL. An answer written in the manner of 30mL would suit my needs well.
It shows 290mL
